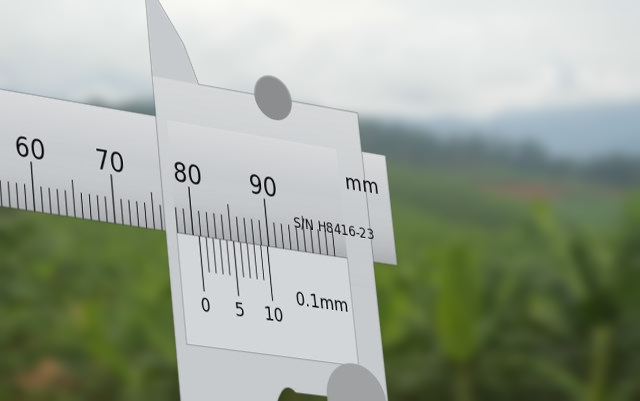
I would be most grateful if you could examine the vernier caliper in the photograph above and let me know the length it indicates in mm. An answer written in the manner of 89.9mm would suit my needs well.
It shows 80.8mm
